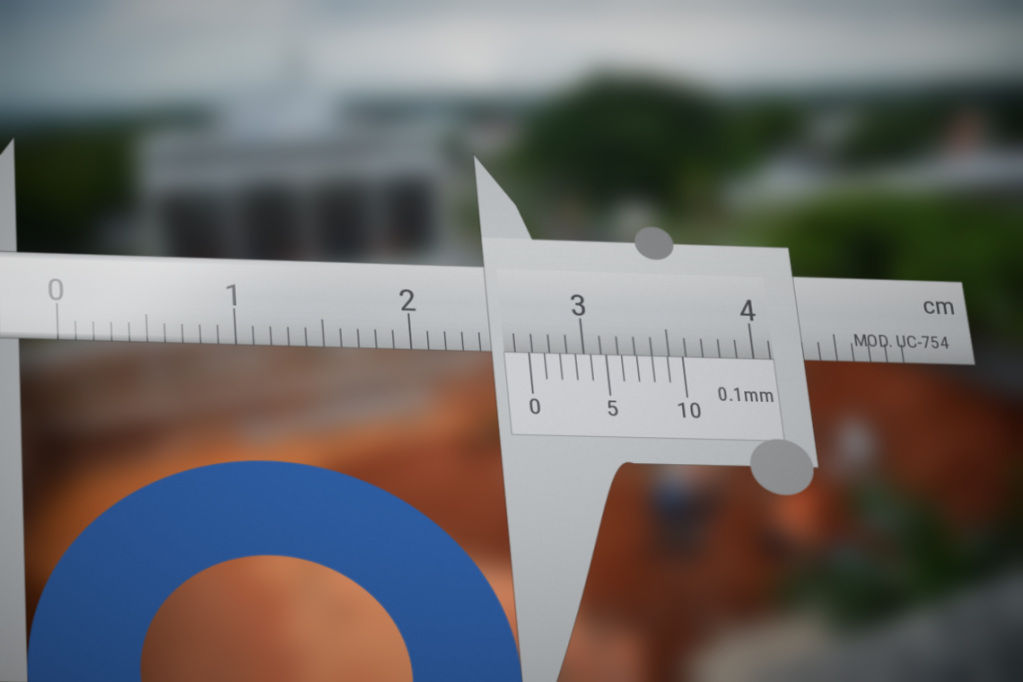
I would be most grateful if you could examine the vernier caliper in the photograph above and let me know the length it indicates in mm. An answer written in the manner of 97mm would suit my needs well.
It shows 26.8mm
